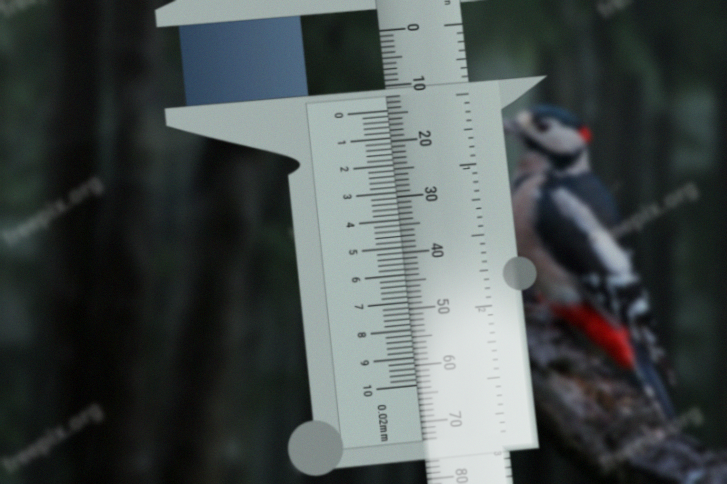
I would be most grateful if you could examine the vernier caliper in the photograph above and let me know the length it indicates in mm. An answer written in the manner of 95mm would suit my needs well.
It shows 14.5mm
